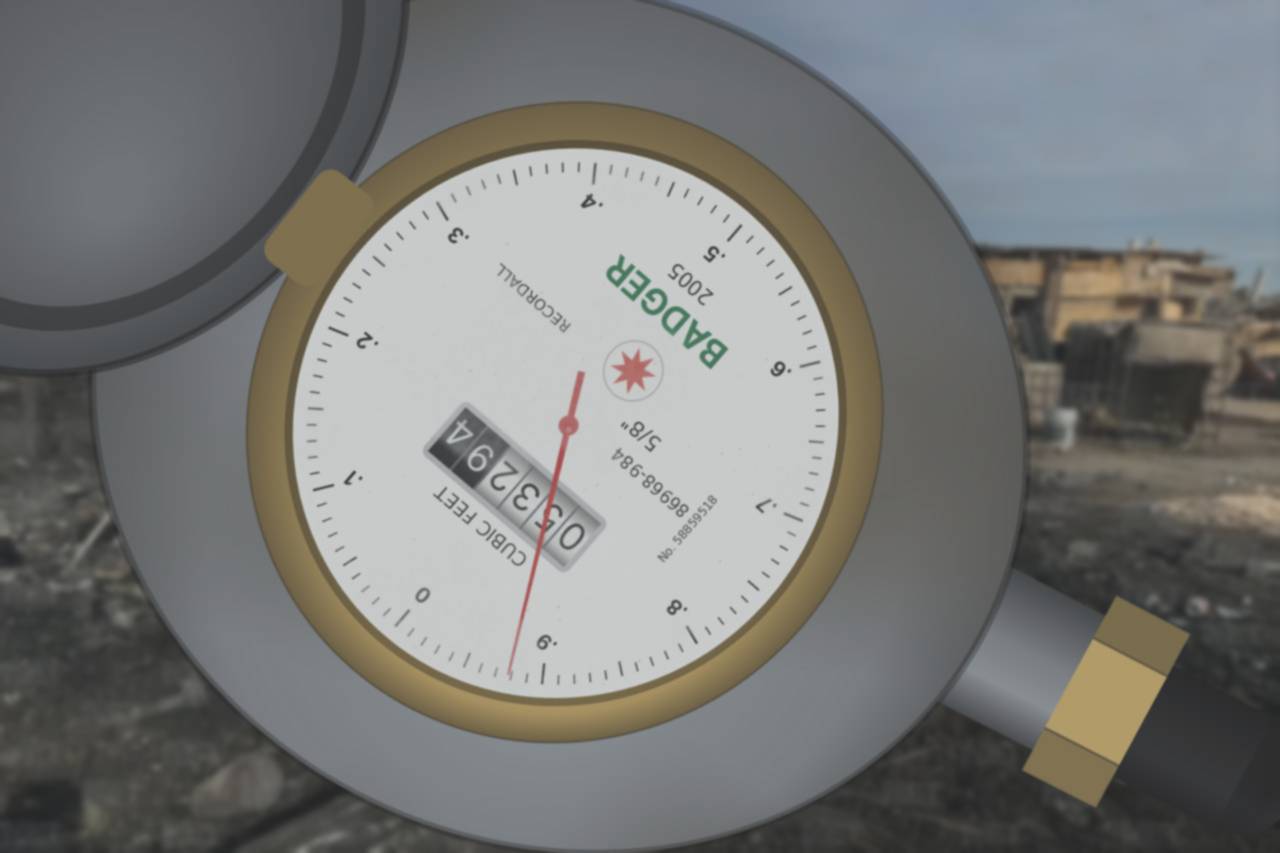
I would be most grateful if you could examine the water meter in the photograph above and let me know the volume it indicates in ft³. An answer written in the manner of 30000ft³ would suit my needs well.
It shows 53293.92ft³
